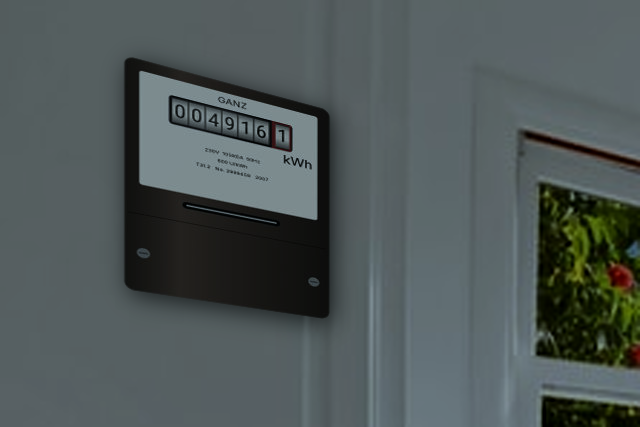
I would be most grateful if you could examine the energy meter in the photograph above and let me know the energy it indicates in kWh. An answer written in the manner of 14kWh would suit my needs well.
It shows 4916.1kWh
